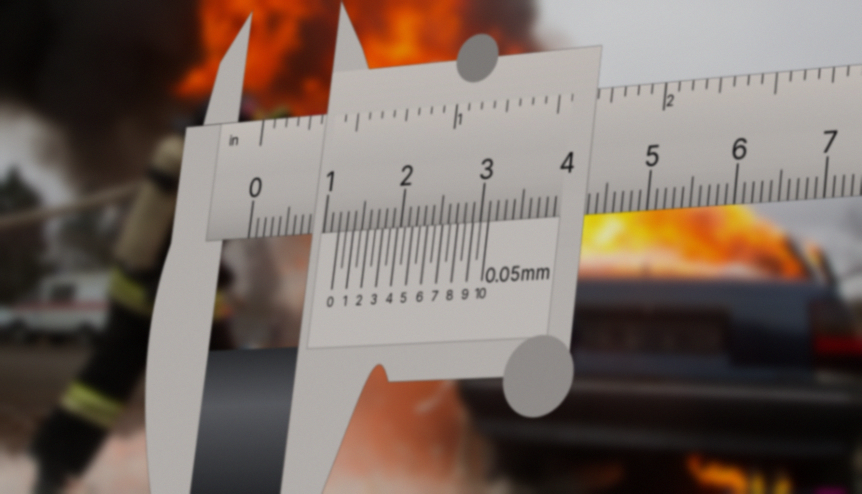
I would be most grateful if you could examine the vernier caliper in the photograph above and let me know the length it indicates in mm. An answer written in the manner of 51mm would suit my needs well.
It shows 12.0mm
